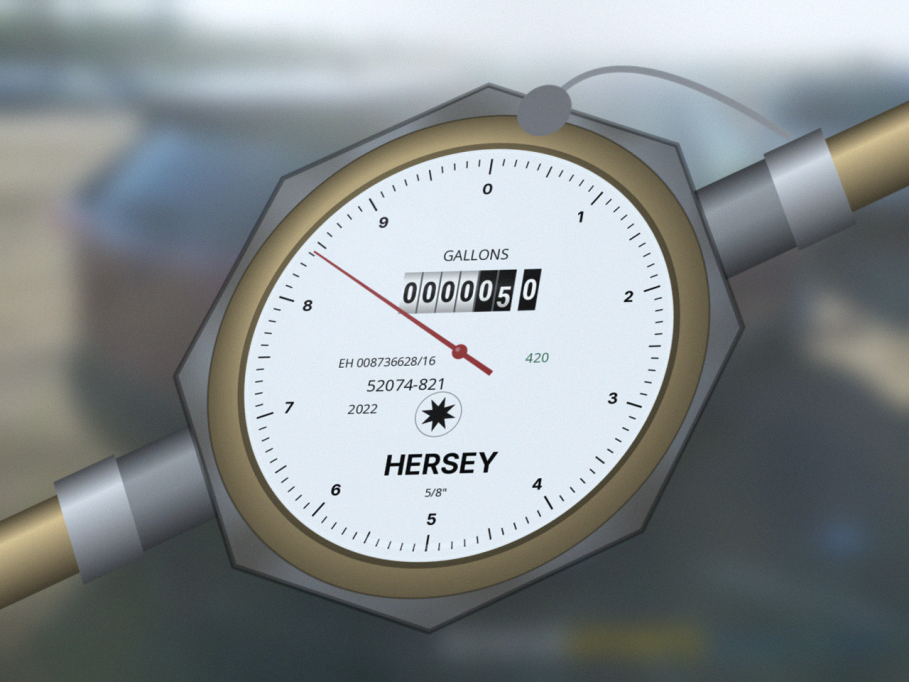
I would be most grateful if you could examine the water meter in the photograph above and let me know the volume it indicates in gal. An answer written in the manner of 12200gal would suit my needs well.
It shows 48.4gal
